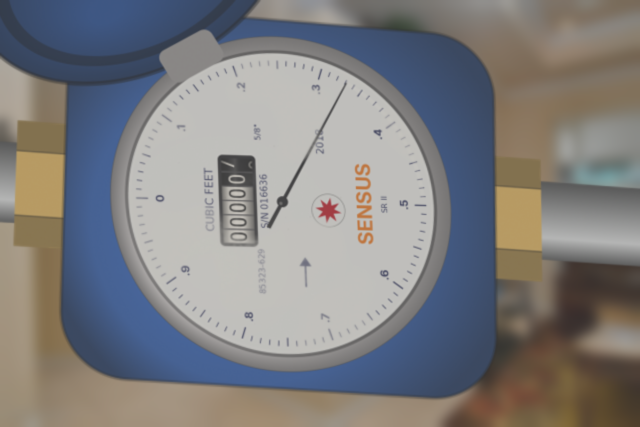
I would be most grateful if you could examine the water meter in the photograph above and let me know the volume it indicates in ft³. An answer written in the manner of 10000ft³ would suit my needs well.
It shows 7.33ft³
